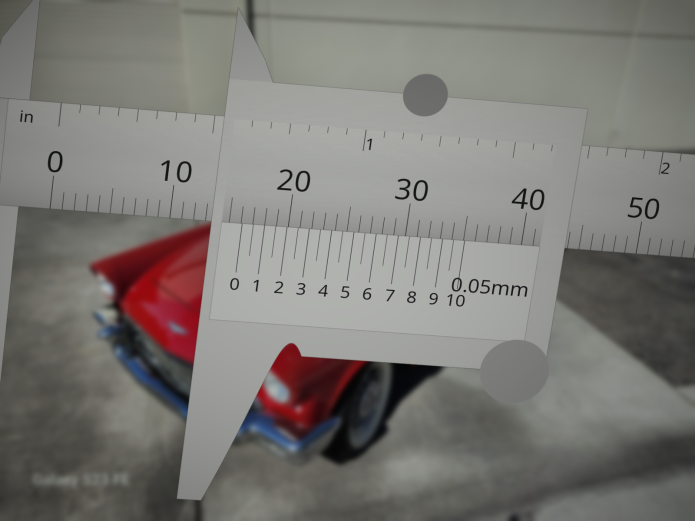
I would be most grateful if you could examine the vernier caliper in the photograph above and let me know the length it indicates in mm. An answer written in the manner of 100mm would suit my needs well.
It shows 16.1mm
